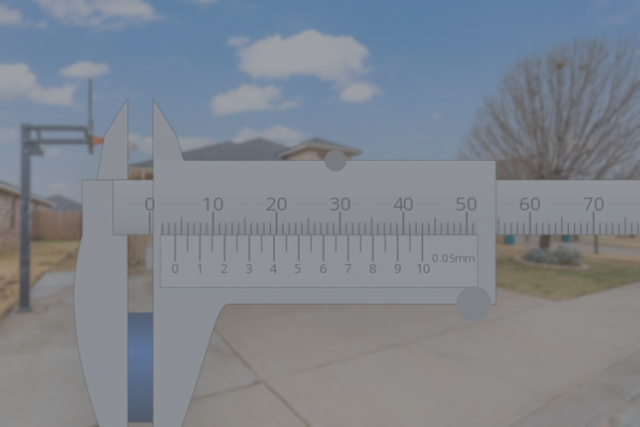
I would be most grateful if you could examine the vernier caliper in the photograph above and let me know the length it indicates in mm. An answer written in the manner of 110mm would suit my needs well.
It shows 4.0mm
